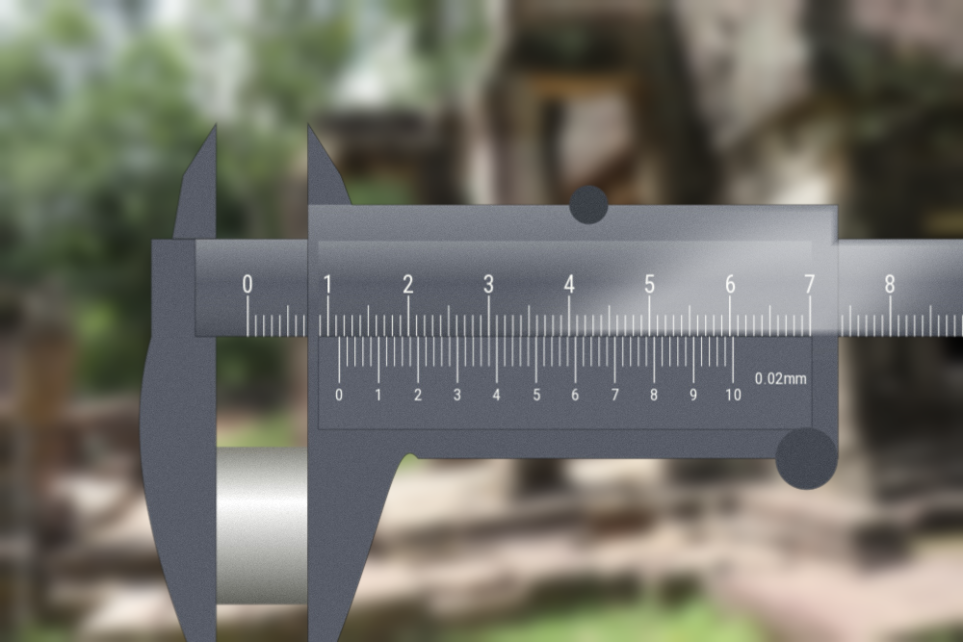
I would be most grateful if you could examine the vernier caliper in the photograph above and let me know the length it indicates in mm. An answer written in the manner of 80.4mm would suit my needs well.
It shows 11.4mm
